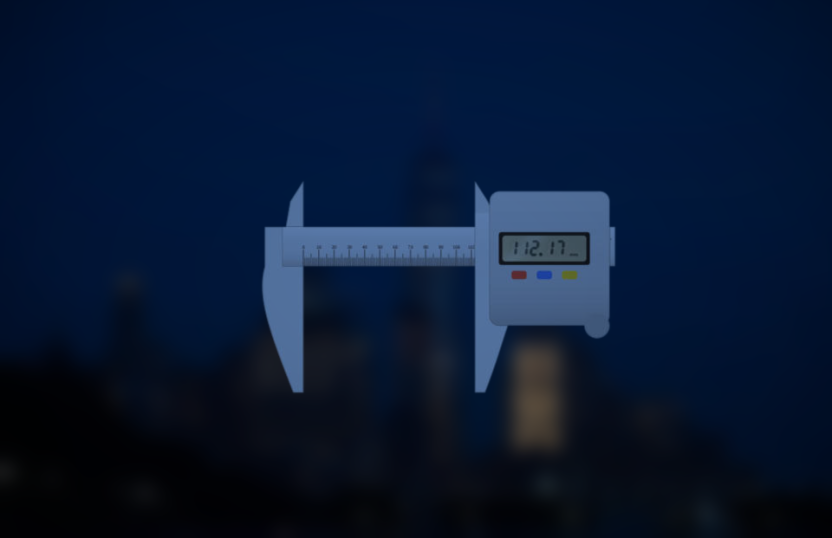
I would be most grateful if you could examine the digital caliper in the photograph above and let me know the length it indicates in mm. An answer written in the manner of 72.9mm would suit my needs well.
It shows 112.17mm
